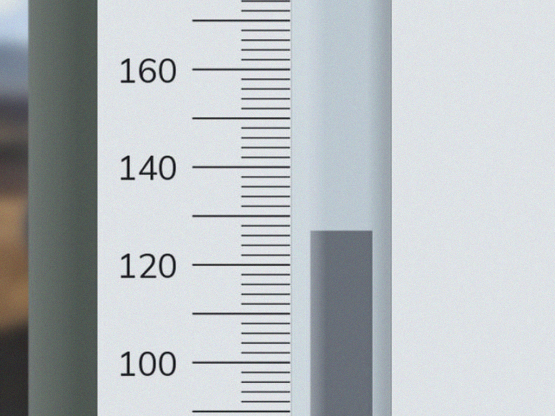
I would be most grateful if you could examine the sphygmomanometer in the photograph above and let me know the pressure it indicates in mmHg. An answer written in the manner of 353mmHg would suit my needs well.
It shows 127mmHg
